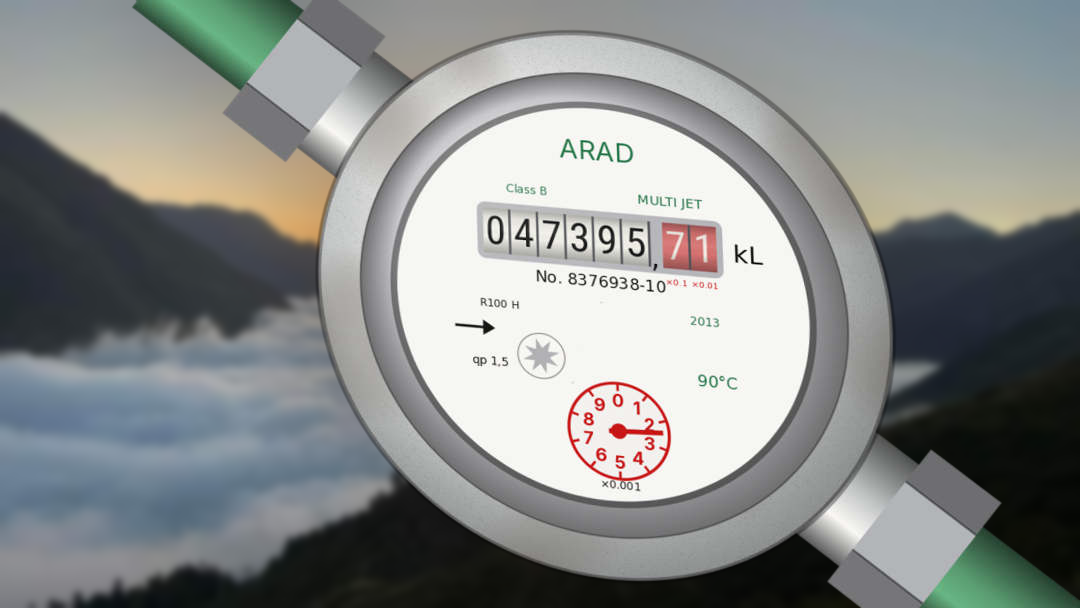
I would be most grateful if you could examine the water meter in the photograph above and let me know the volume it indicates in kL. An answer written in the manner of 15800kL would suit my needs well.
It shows 47395.712kL
